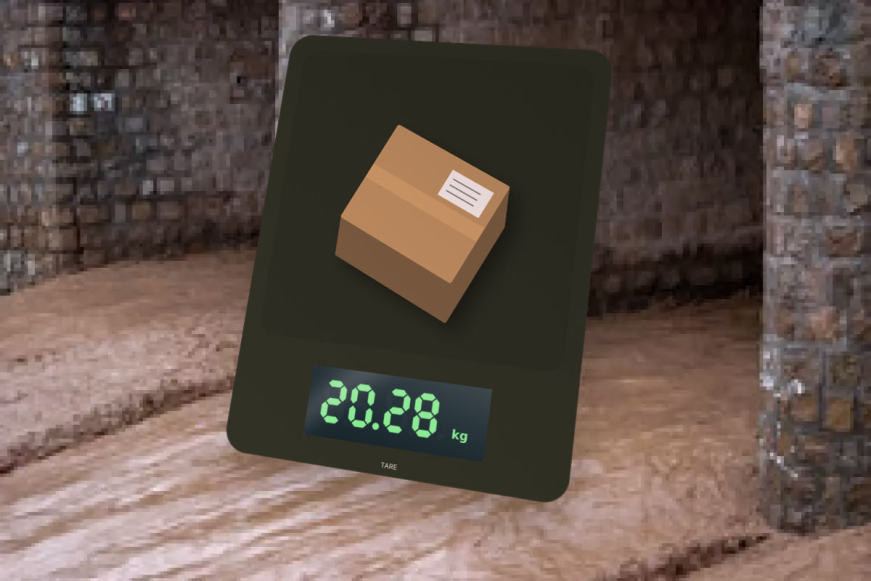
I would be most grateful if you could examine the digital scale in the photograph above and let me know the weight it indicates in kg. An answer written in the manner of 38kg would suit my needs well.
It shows 20.28kg
